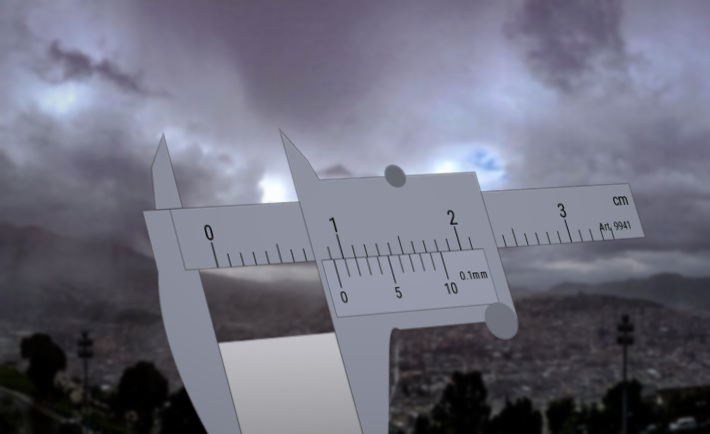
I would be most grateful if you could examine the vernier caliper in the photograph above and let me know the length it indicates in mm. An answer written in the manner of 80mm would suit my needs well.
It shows 9.2mm
